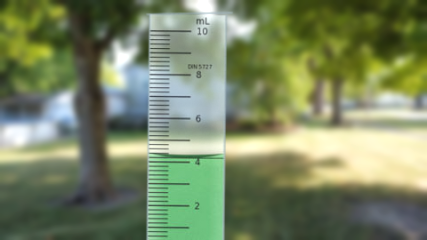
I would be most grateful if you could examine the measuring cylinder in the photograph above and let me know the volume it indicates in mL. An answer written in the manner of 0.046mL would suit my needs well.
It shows 4.2mL
